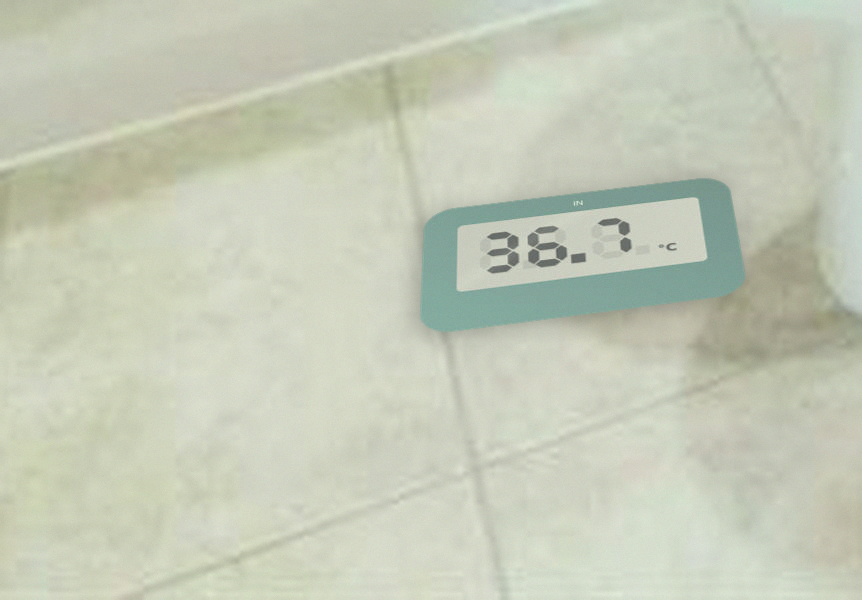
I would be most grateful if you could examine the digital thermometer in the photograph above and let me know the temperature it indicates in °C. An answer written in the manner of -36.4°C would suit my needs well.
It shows 36.7°C
